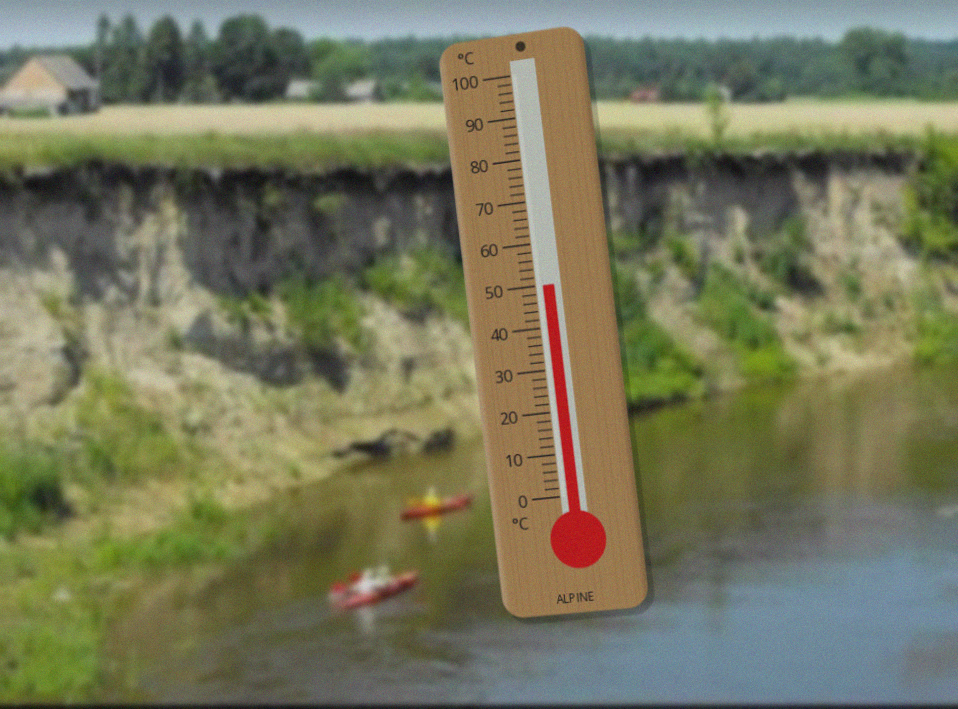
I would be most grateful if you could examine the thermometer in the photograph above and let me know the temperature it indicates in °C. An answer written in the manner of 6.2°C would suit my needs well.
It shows 50°C
